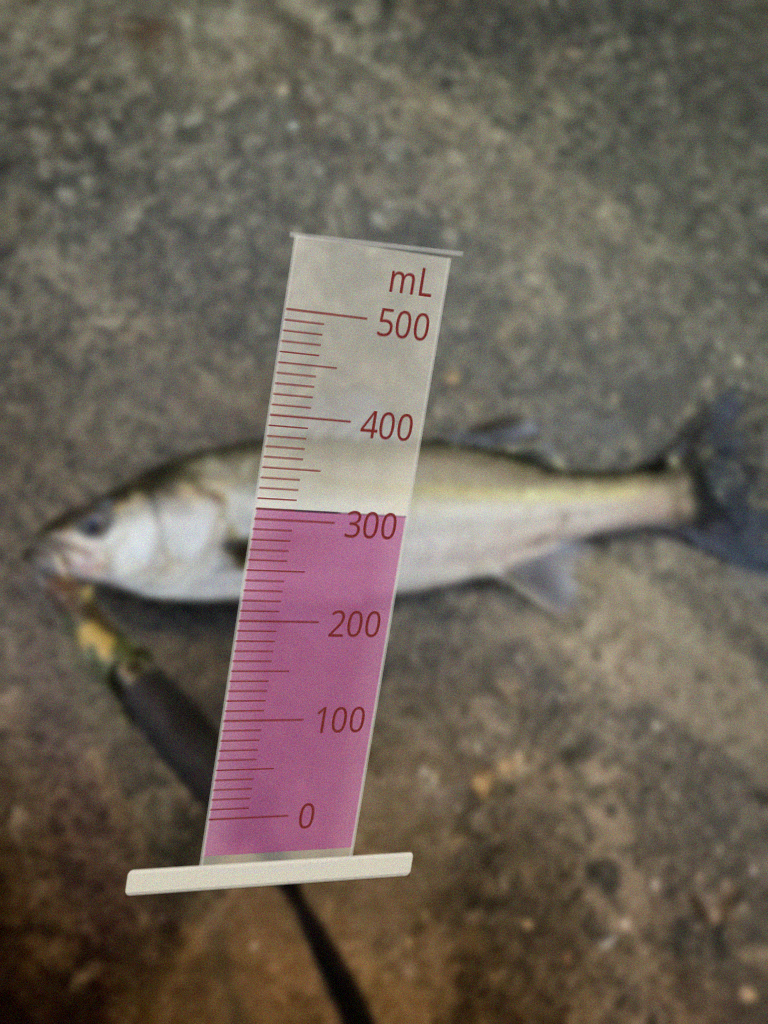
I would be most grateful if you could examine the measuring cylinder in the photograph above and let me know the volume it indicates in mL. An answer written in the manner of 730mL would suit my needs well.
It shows 310mL
